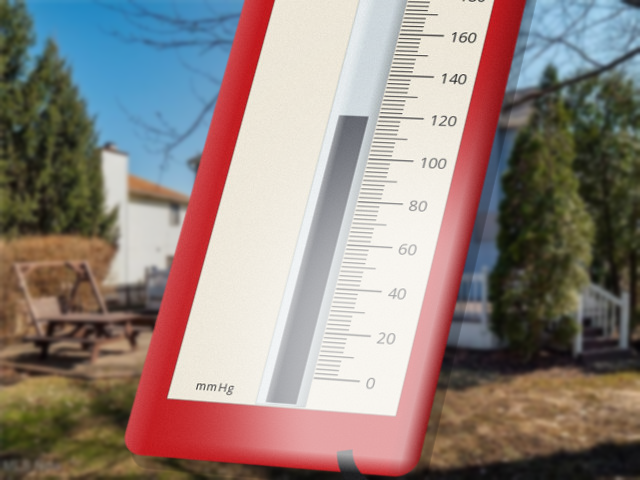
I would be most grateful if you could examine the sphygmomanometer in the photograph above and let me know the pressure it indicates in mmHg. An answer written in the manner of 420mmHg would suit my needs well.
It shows 120mmHg
